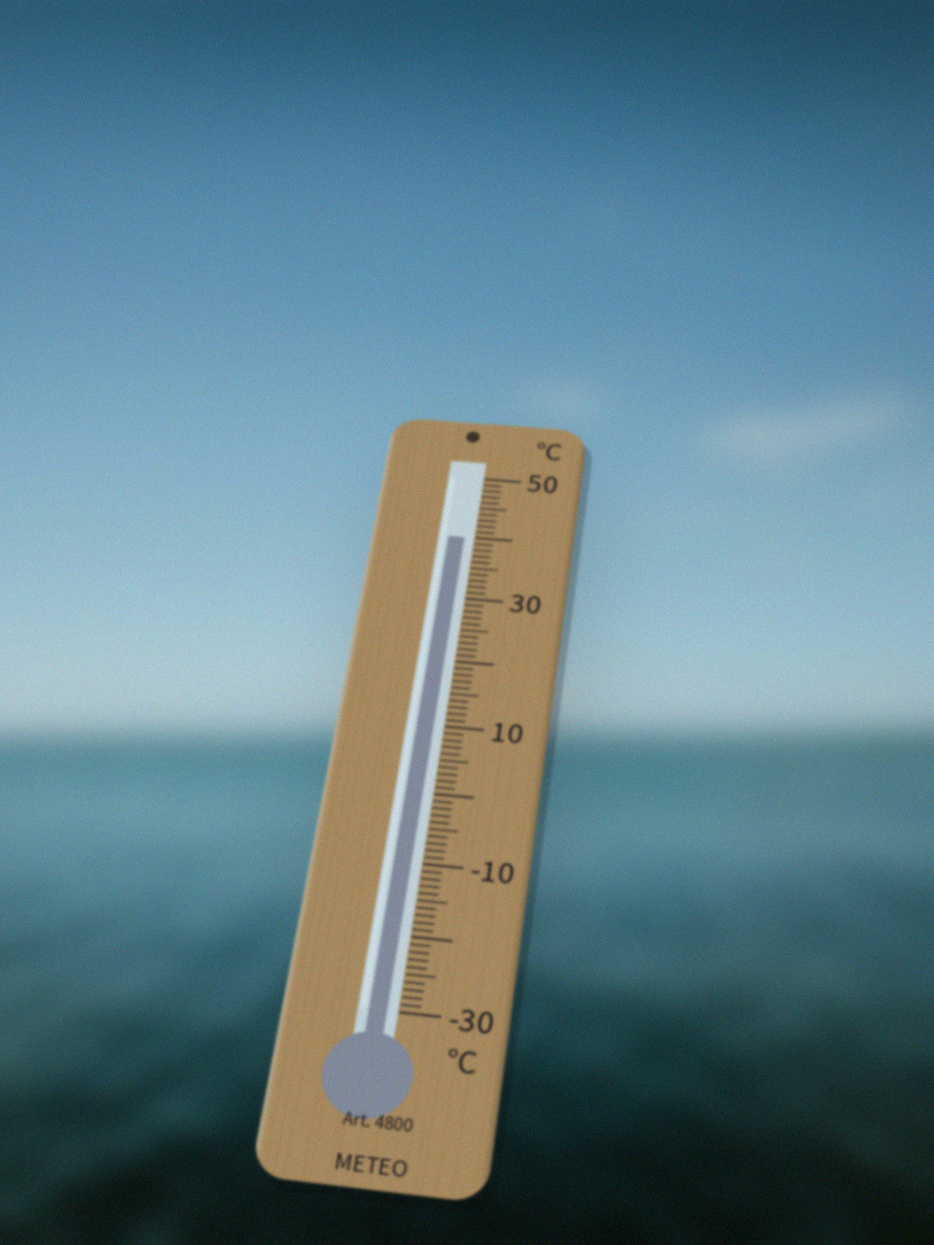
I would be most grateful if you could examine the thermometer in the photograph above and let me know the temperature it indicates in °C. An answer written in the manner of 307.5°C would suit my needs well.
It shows 40°C
